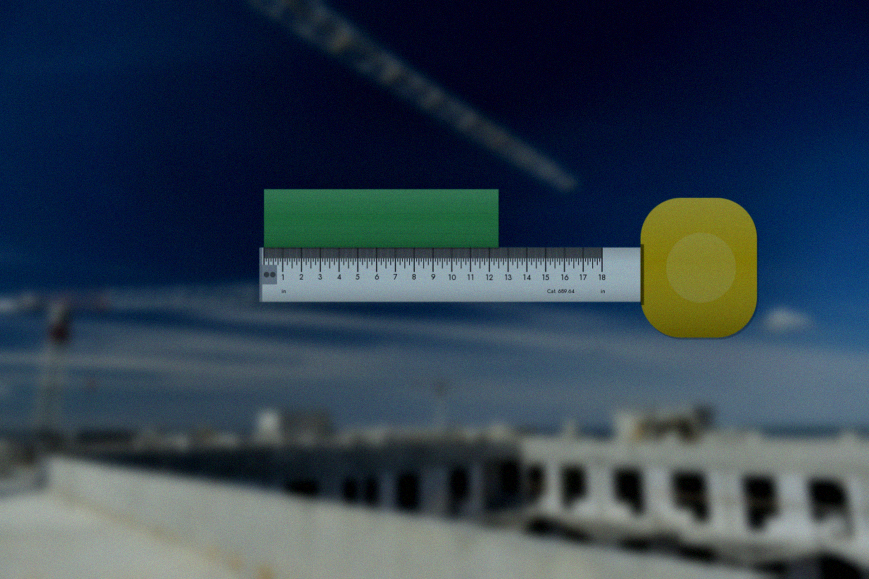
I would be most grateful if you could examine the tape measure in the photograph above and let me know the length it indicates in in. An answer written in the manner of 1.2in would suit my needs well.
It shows 12.5in
